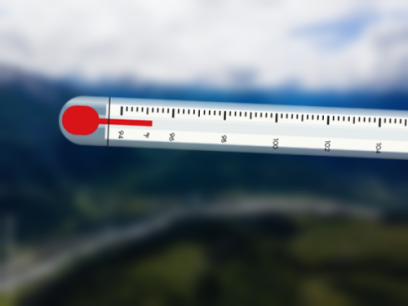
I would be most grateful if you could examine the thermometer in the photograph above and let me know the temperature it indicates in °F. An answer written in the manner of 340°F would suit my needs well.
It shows 95.2°F
